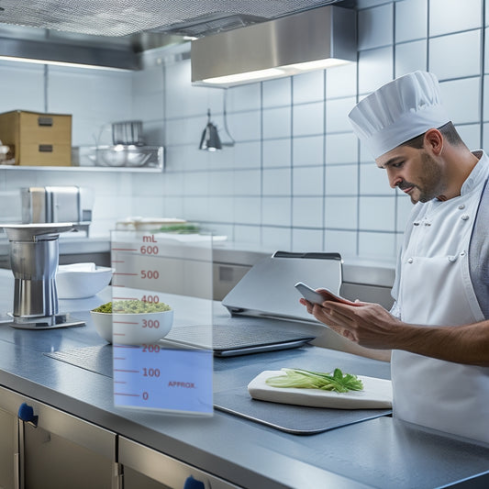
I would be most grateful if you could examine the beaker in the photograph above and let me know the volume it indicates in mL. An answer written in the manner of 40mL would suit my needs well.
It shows 200mL
